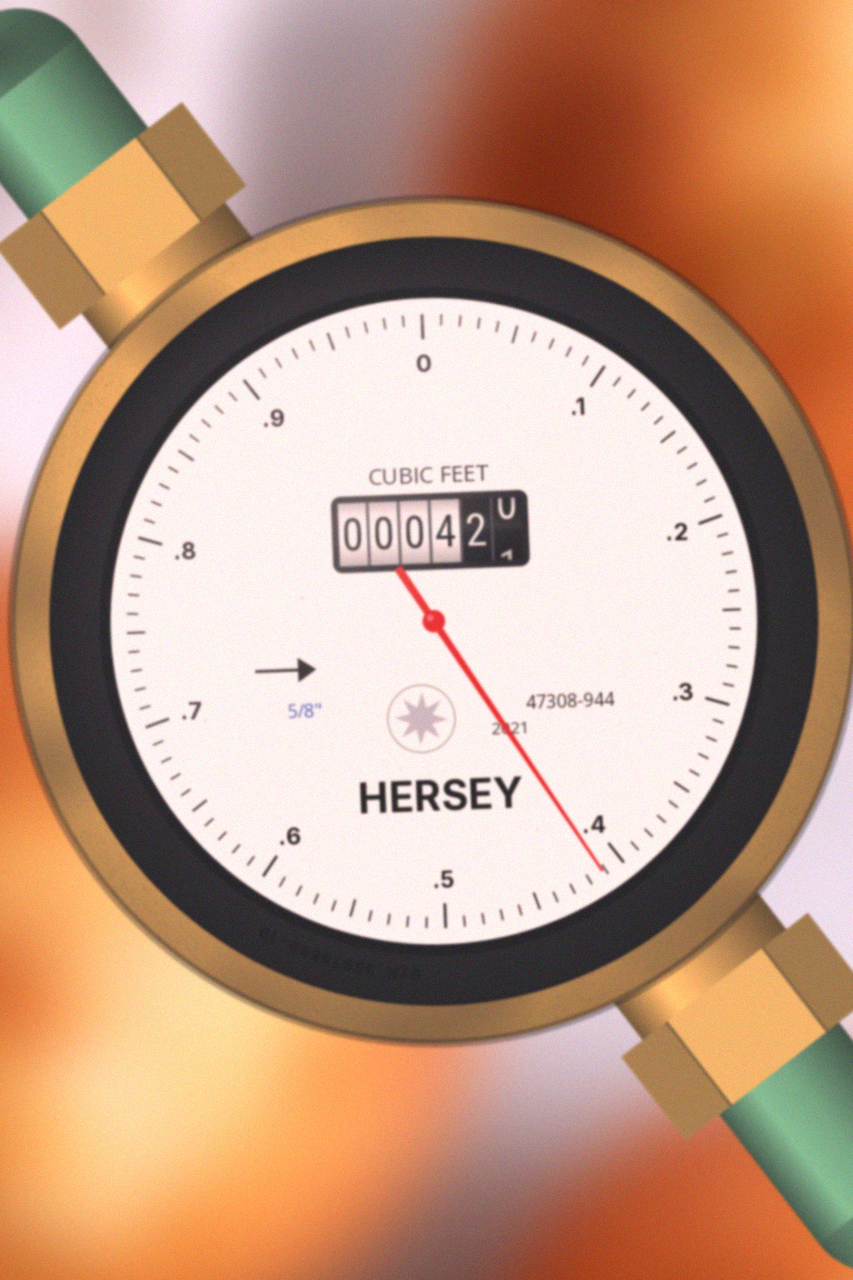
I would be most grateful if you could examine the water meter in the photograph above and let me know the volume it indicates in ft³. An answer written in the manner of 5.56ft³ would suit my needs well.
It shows 420.41ft³
